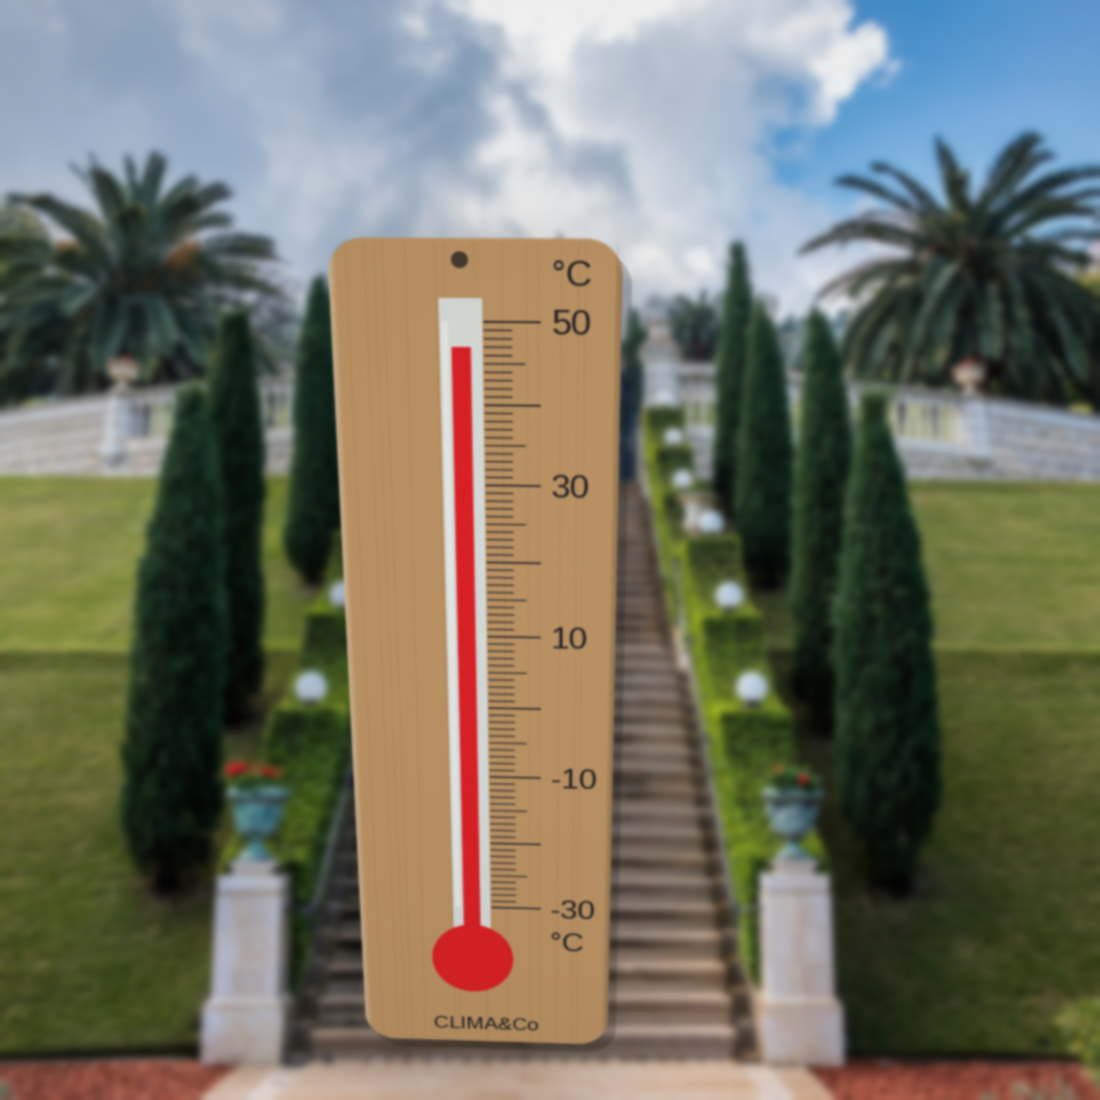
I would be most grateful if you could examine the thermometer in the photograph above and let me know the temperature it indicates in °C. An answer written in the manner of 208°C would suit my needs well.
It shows 47°C
